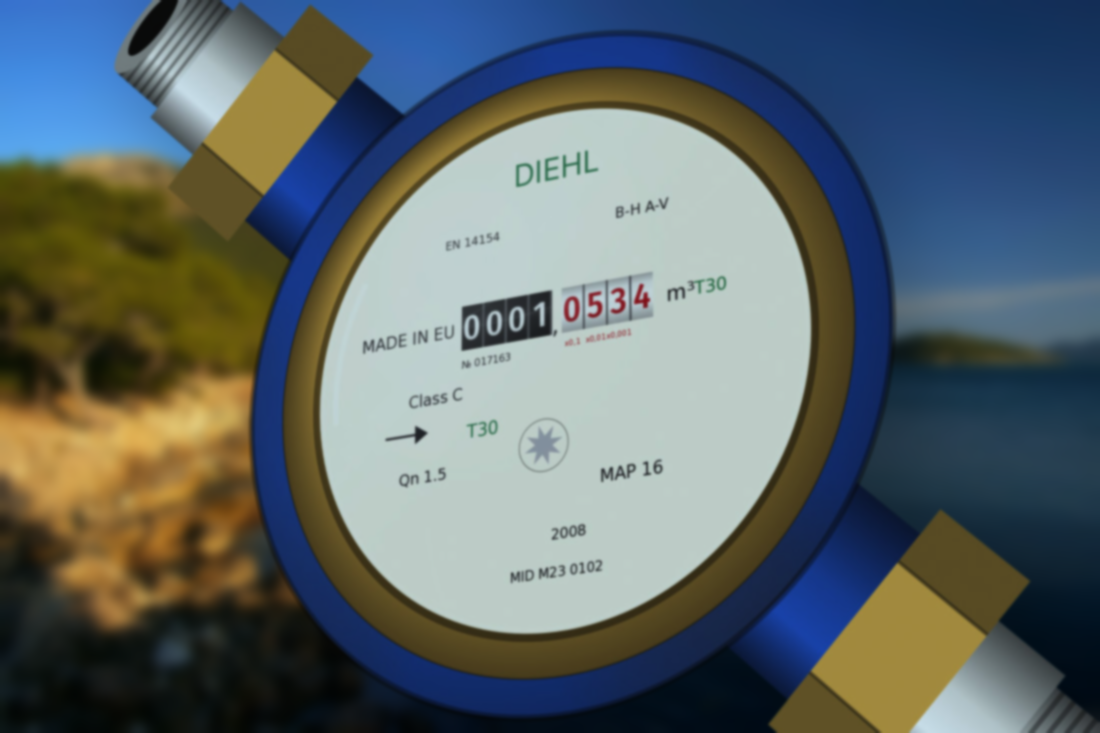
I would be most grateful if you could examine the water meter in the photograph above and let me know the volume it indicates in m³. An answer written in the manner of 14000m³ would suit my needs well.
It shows 1.0534m³
